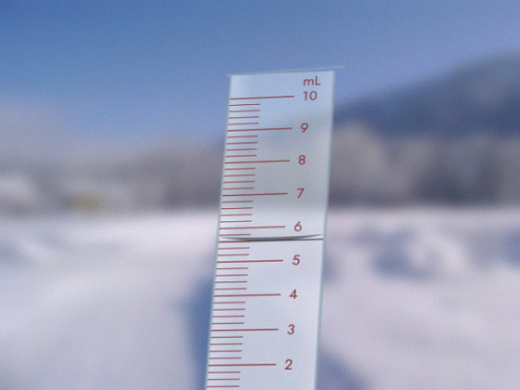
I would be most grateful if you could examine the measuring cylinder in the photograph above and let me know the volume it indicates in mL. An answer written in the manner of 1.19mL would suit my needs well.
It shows 5.6mL
